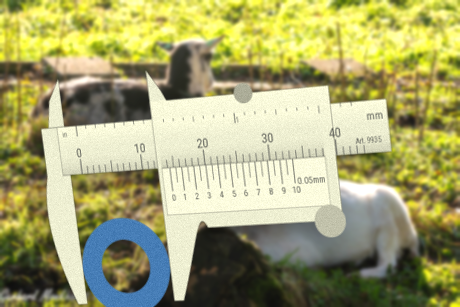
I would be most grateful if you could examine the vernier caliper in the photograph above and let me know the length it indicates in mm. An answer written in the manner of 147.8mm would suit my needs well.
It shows 14.4mm
